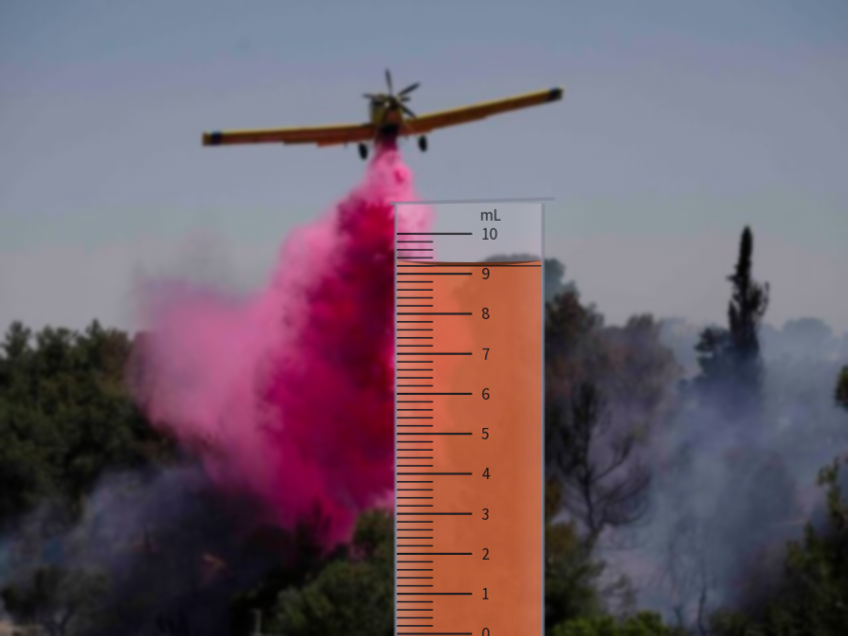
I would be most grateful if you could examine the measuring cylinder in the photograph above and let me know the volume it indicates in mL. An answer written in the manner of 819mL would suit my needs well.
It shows 9.2mL
